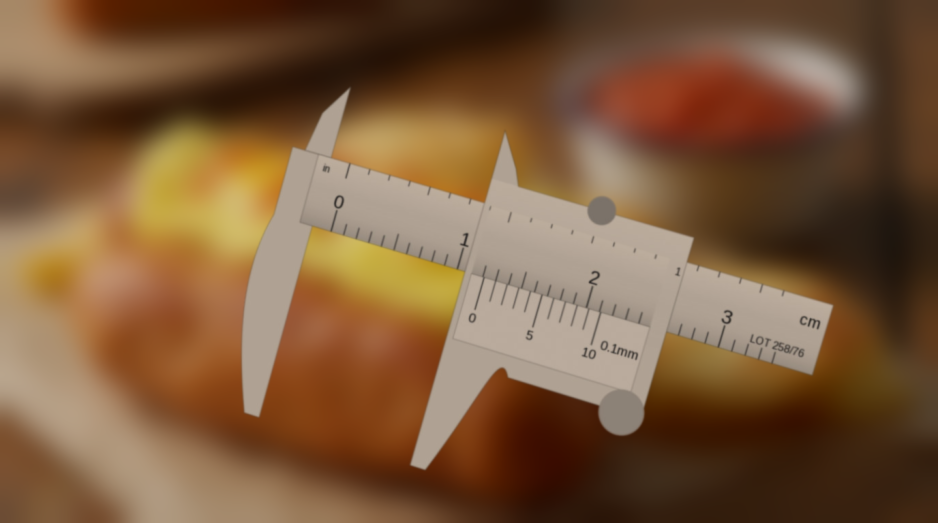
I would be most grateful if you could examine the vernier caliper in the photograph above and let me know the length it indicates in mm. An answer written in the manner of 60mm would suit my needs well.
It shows 12.1mm
